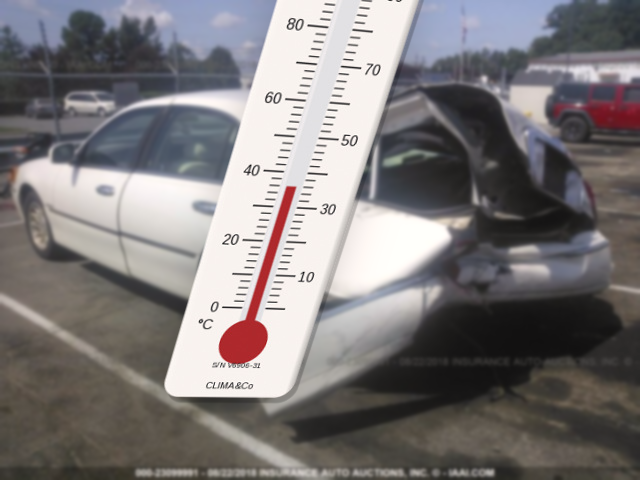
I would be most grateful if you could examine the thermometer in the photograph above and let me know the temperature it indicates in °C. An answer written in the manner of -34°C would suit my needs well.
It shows 36°C
